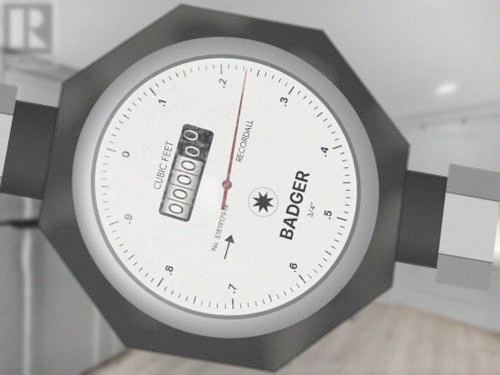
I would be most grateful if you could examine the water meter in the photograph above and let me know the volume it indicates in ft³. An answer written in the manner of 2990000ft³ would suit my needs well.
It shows 0.23ft³
